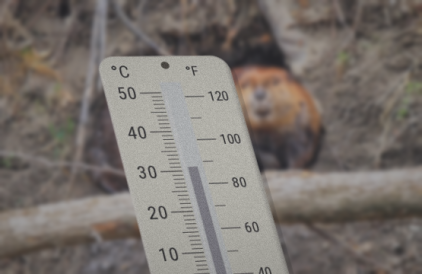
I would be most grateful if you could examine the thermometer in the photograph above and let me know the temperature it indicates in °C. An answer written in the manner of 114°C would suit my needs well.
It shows 31°C
